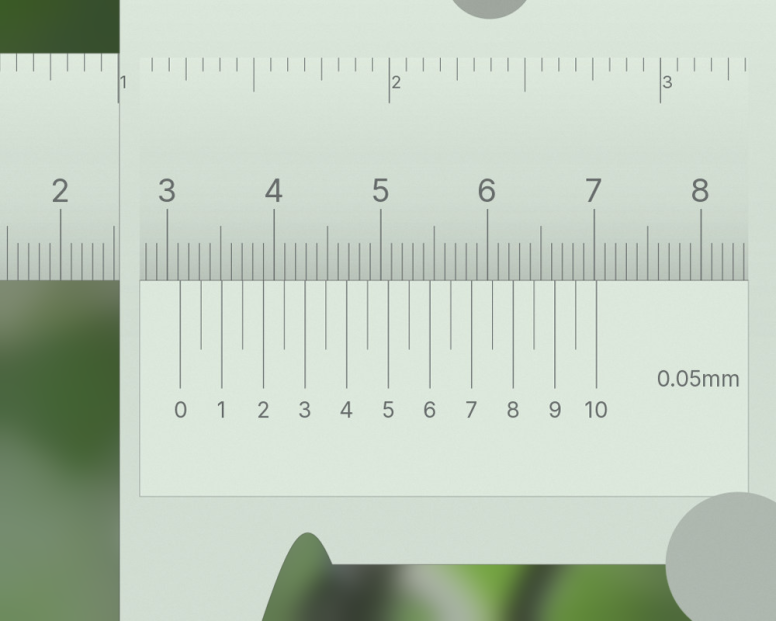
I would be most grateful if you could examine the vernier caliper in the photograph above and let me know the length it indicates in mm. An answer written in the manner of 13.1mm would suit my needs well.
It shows 31.2mm
